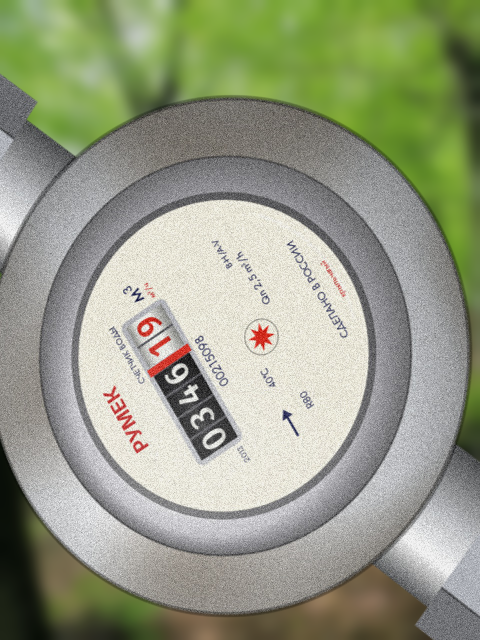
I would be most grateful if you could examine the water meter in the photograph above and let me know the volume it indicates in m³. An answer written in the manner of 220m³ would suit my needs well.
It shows 346.19m³
